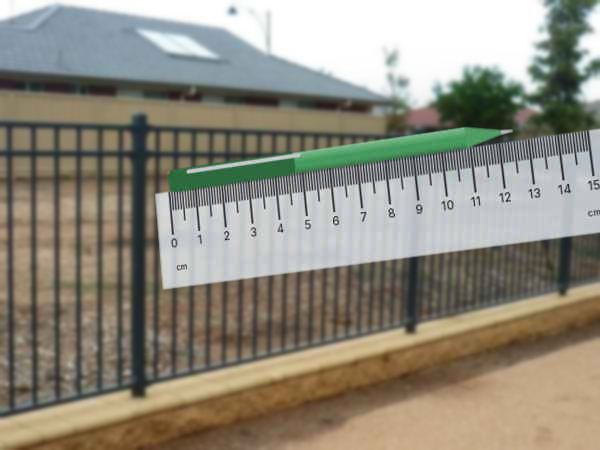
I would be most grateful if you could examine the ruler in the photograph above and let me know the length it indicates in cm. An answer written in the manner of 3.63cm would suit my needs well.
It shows 12.5cm
